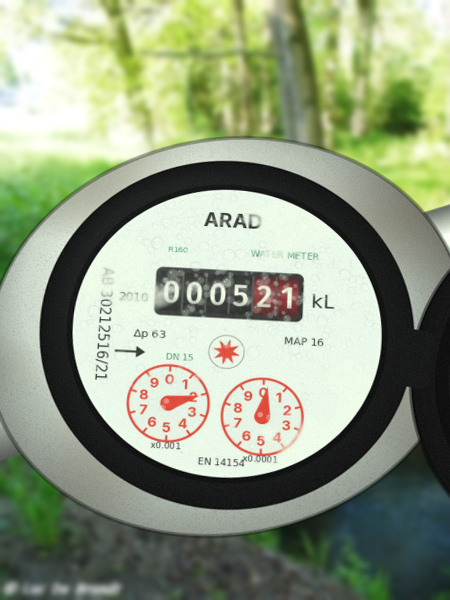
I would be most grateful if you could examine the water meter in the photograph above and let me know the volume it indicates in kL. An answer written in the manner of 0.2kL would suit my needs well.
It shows 5.2120kL
